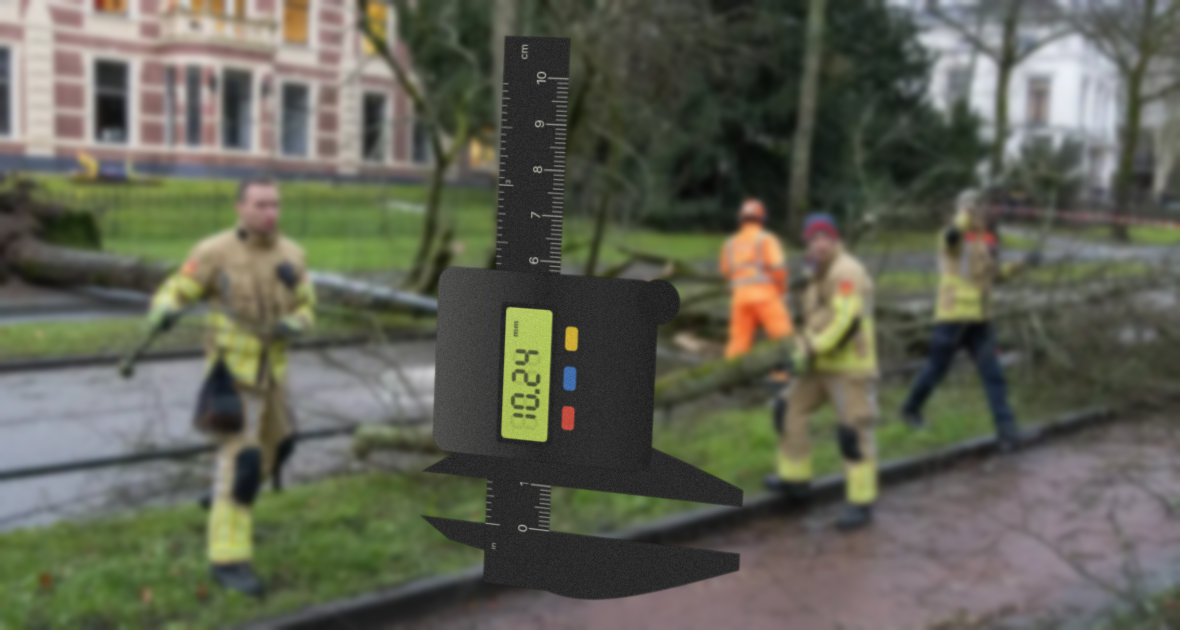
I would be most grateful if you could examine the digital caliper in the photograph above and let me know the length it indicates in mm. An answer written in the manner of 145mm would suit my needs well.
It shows 10.24mm
